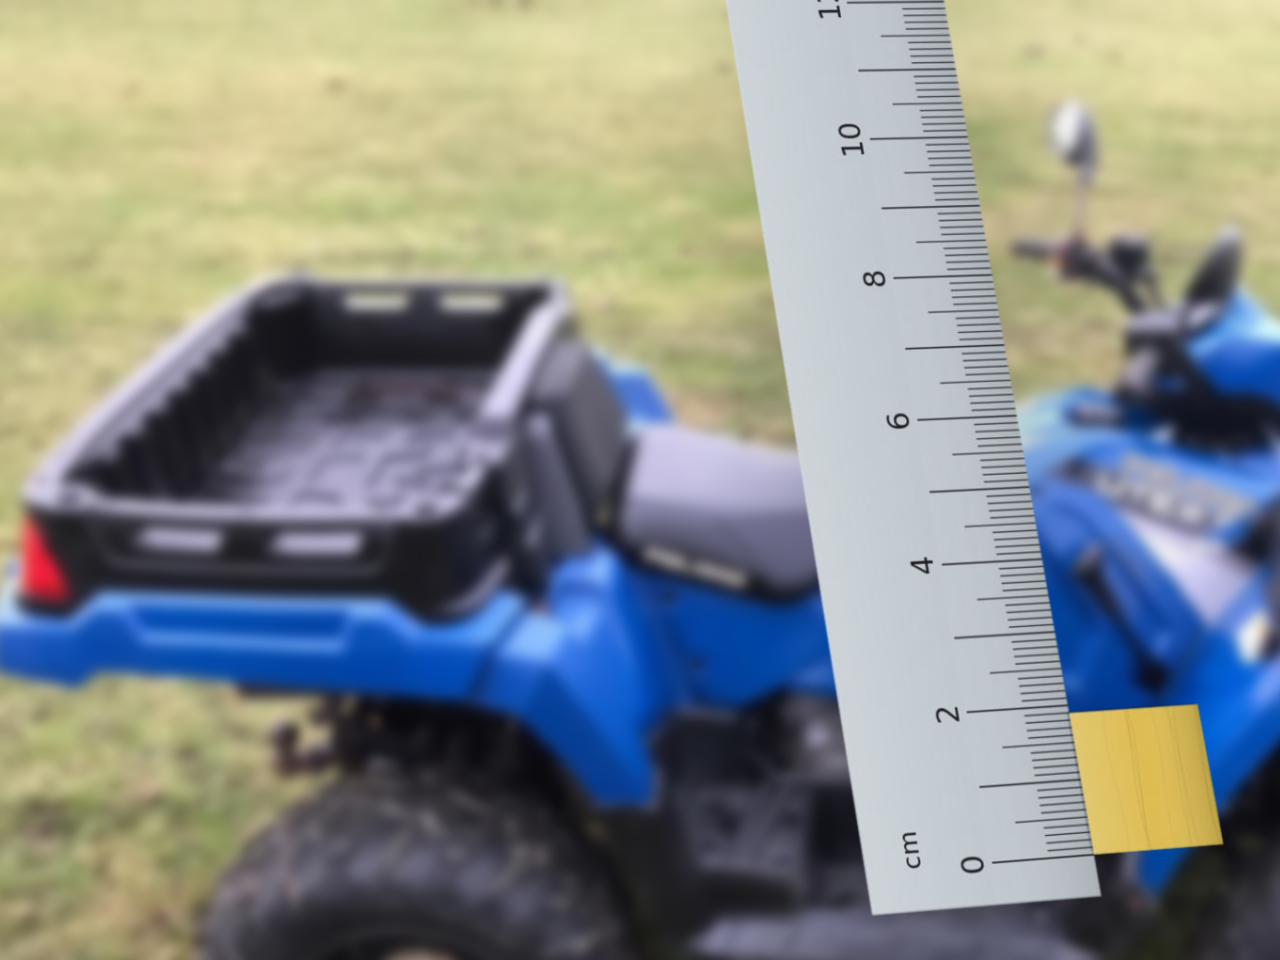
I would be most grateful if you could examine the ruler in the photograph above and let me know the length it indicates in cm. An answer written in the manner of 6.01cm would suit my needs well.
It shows 1.9cm
